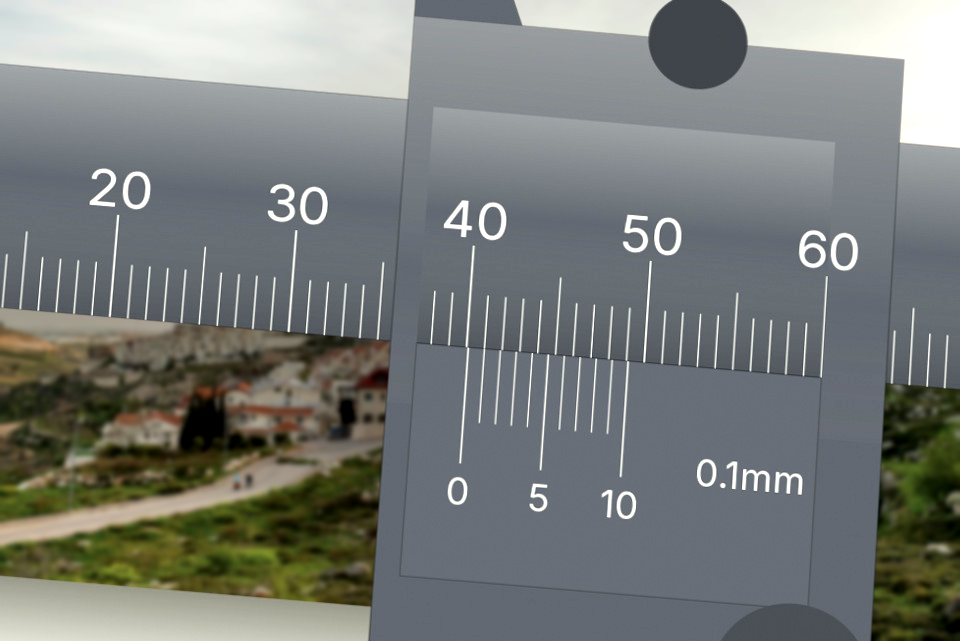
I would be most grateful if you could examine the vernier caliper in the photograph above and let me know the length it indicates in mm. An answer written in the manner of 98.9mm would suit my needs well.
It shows 40.1mm
